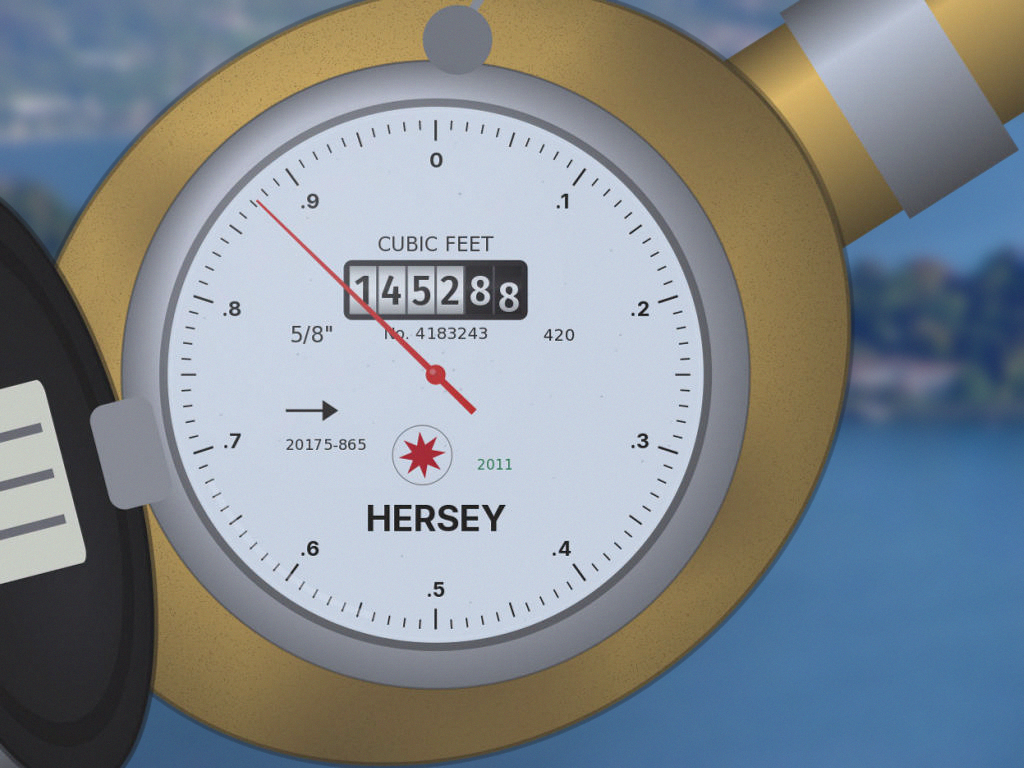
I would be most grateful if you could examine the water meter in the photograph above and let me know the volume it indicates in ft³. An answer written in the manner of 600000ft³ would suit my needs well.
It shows 145287.87ft³
